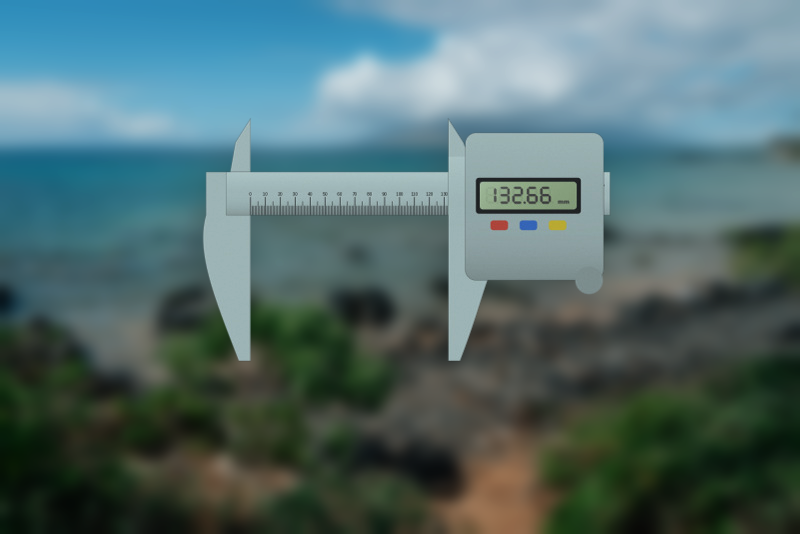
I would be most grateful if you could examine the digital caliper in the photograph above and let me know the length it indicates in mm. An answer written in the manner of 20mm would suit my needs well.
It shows 132.66mm
